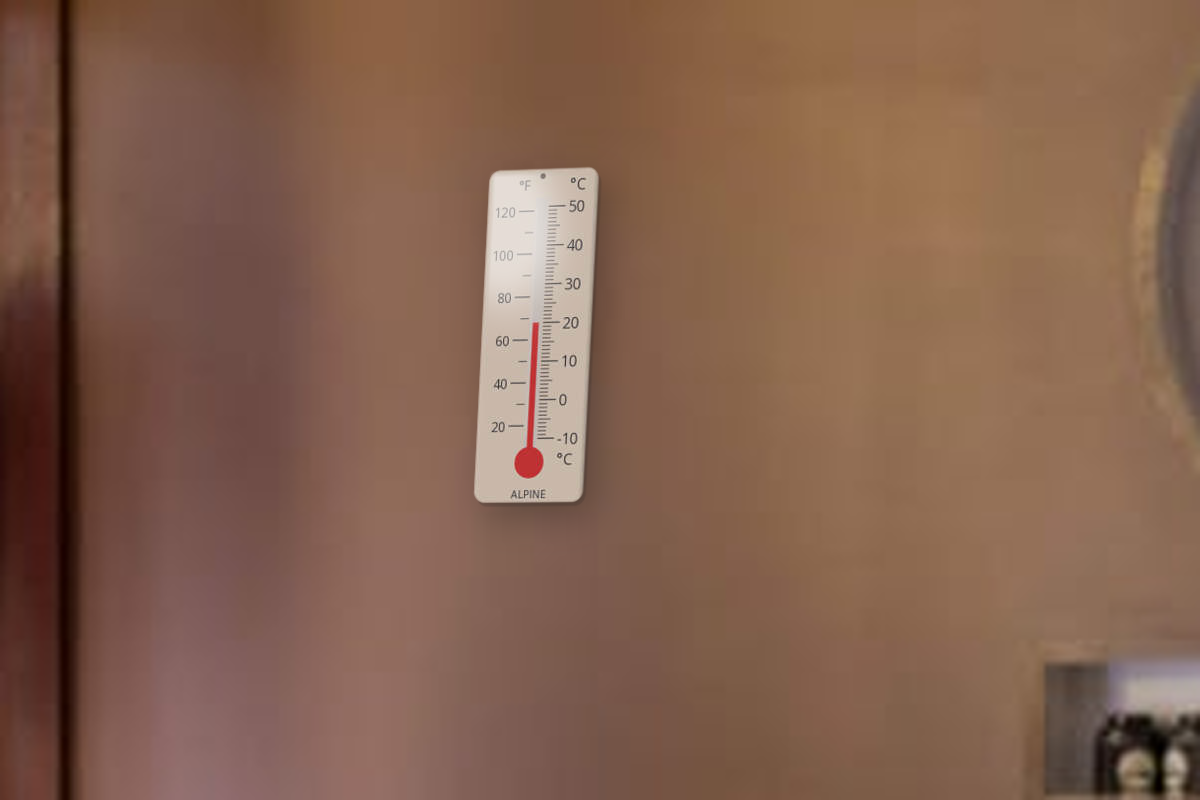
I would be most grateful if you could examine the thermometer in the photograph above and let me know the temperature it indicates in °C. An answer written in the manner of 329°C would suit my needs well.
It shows 20°C
